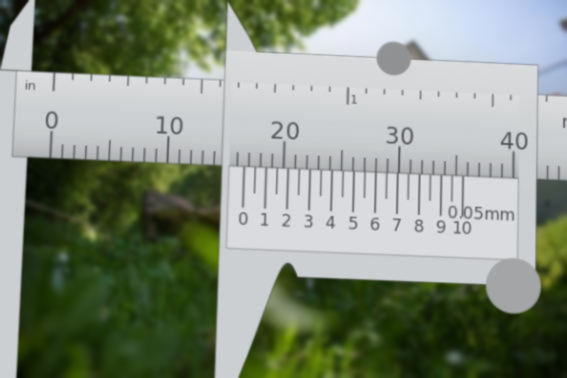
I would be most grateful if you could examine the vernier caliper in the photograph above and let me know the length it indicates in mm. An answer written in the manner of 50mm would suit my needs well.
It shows 16.6mm
